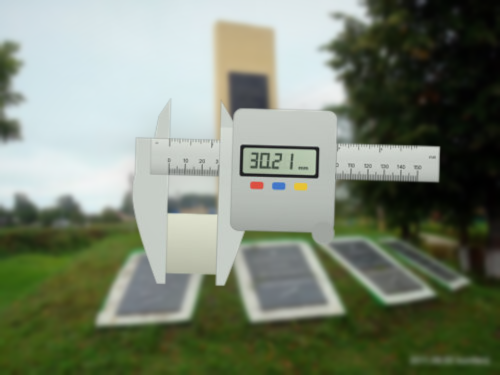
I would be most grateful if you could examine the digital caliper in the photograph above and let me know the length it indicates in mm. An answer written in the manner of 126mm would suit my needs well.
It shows 30.21mm
